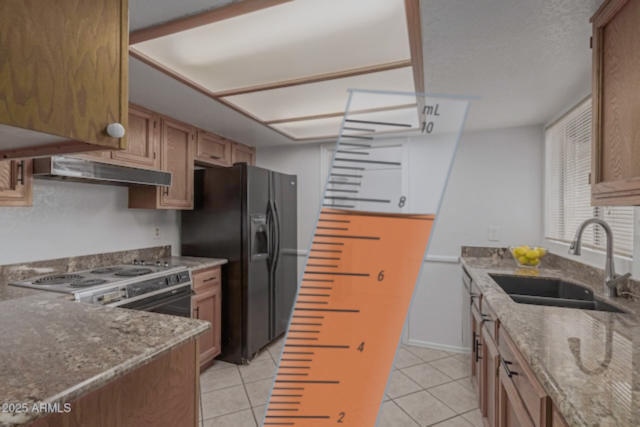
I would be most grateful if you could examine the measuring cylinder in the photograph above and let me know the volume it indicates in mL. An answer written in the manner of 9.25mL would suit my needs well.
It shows 7.6mL
